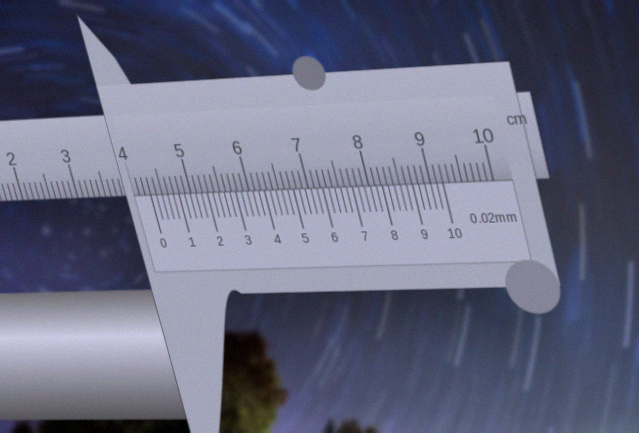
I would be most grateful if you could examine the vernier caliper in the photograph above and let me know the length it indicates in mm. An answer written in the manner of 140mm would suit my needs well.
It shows 43.0mm
